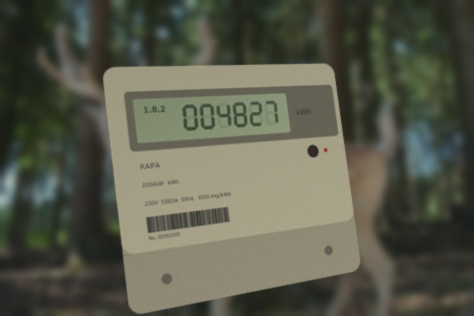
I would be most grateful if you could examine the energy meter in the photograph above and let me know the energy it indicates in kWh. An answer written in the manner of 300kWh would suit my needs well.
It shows 4827kWh
